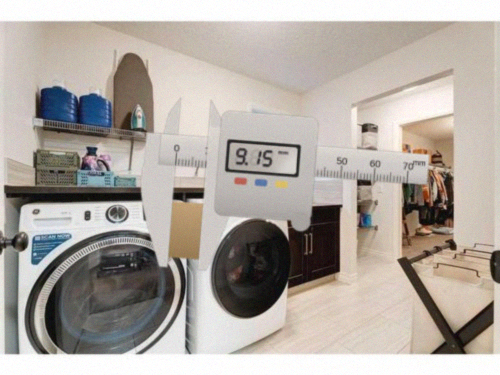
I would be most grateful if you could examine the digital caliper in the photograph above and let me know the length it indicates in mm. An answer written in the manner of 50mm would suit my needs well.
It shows 9.15mm
